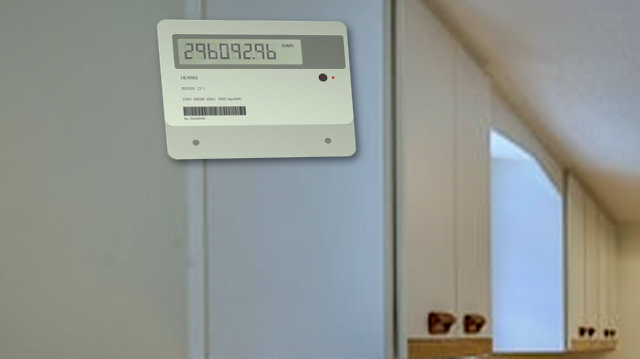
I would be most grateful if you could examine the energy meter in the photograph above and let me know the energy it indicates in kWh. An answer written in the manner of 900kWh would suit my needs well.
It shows 296092.96kWh
